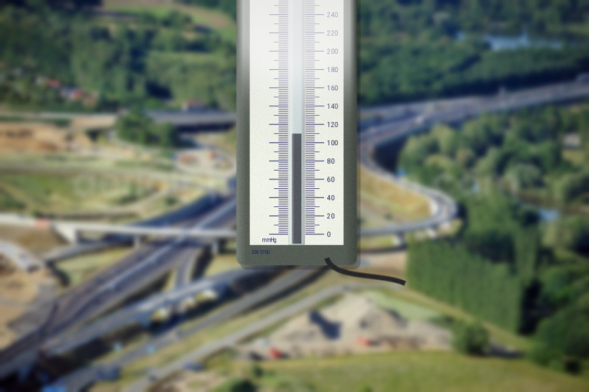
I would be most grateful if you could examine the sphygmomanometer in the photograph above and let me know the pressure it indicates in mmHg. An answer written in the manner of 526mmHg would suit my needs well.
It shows 110mmHg
